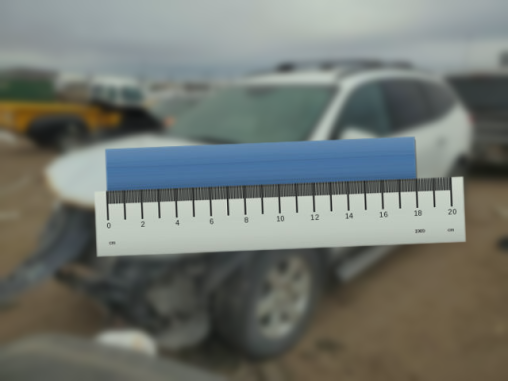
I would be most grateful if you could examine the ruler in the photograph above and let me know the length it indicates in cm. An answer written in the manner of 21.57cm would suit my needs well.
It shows 18cm
